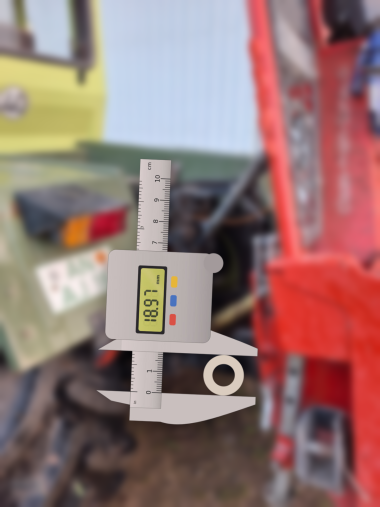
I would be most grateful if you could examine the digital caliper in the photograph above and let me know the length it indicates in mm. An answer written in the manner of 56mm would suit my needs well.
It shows 18.97mm
